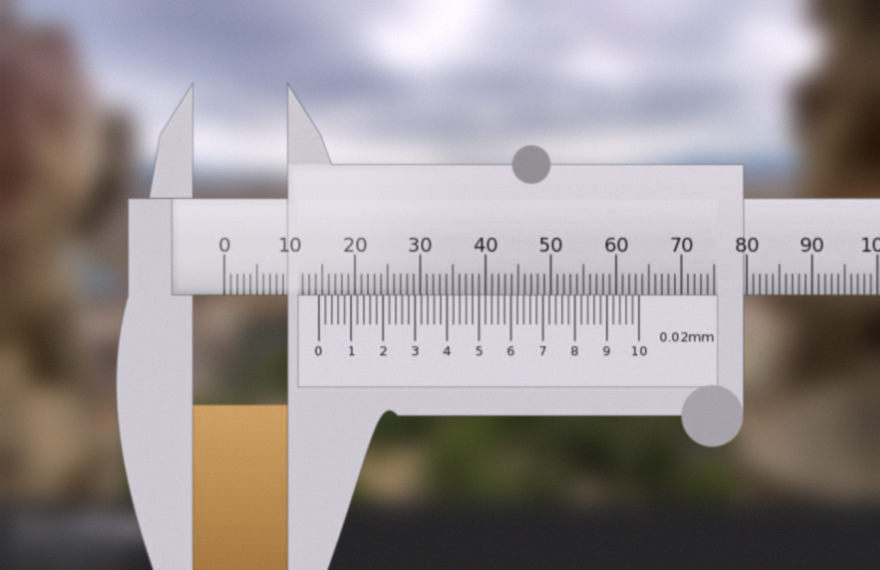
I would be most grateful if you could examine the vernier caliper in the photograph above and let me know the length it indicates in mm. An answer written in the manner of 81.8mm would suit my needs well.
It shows 14.5mm
